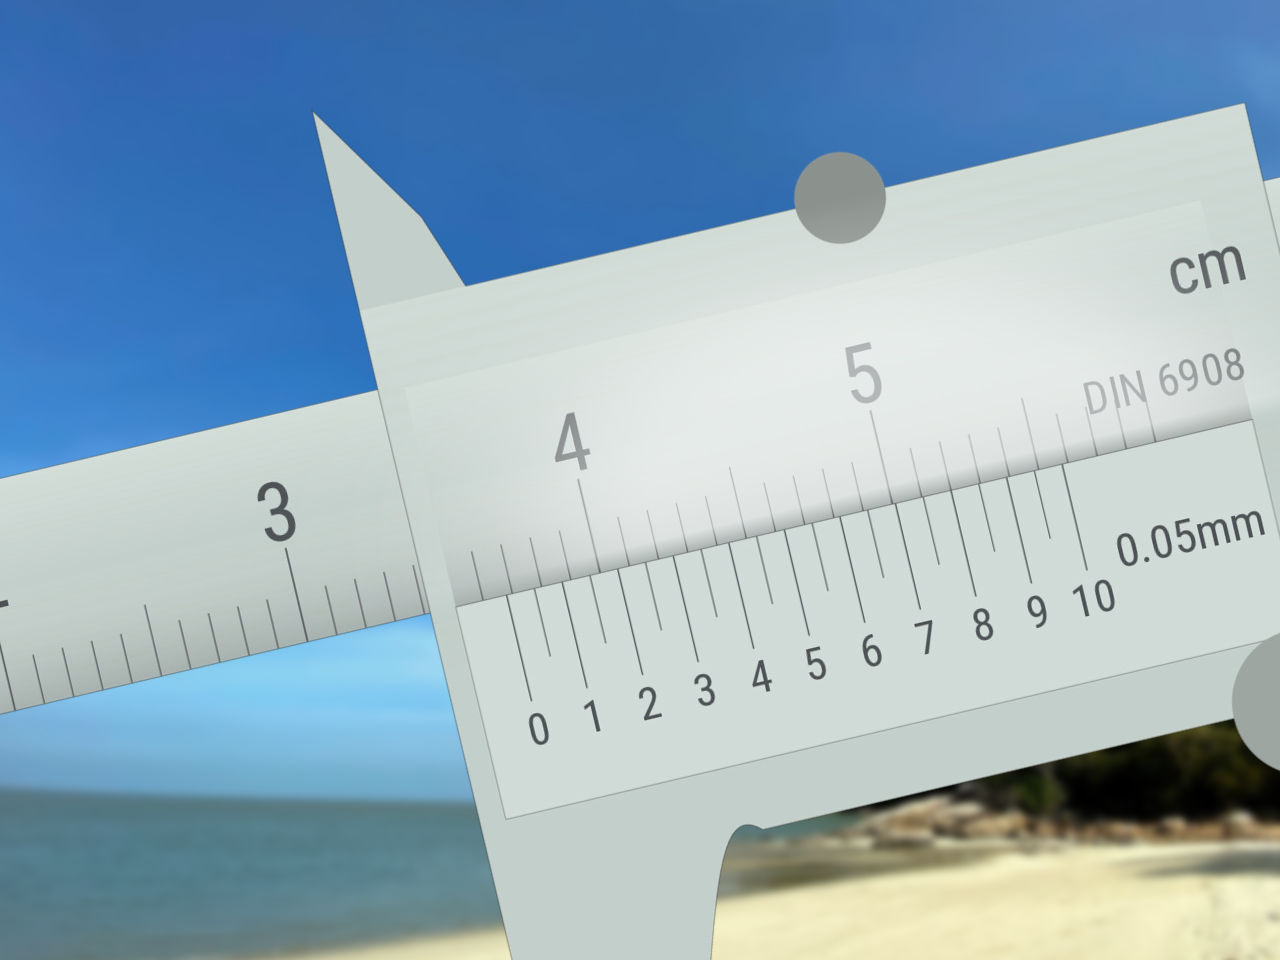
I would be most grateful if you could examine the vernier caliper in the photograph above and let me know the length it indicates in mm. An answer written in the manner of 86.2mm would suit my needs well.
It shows 36.80mm
